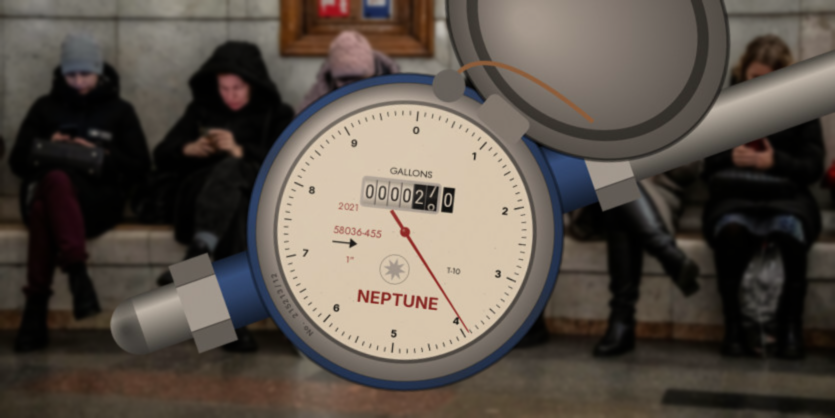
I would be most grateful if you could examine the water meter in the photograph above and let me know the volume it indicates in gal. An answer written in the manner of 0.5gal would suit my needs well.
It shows 273.9gal
